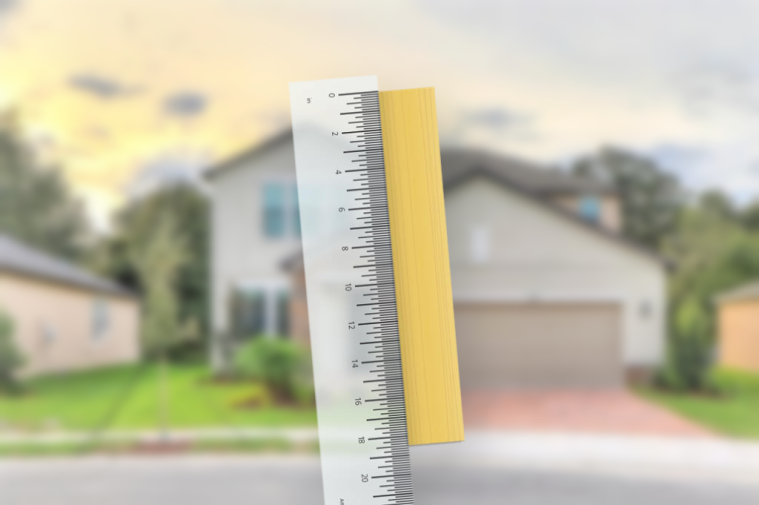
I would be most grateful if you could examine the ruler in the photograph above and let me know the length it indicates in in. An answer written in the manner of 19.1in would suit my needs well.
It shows 18.5in
